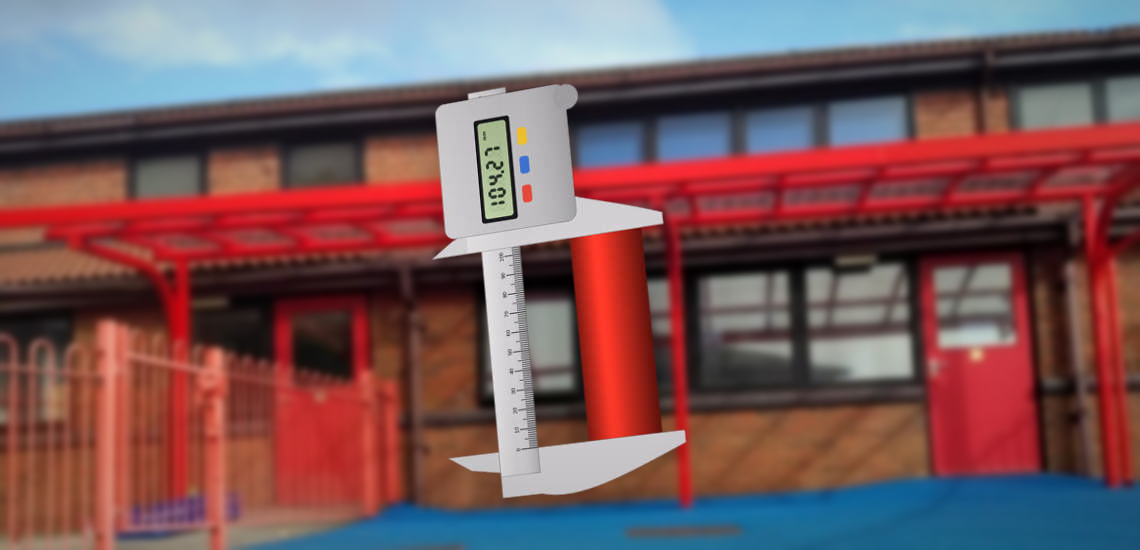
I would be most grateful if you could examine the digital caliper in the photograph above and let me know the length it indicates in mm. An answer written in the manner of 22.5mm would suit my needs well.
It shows 104.27mm
